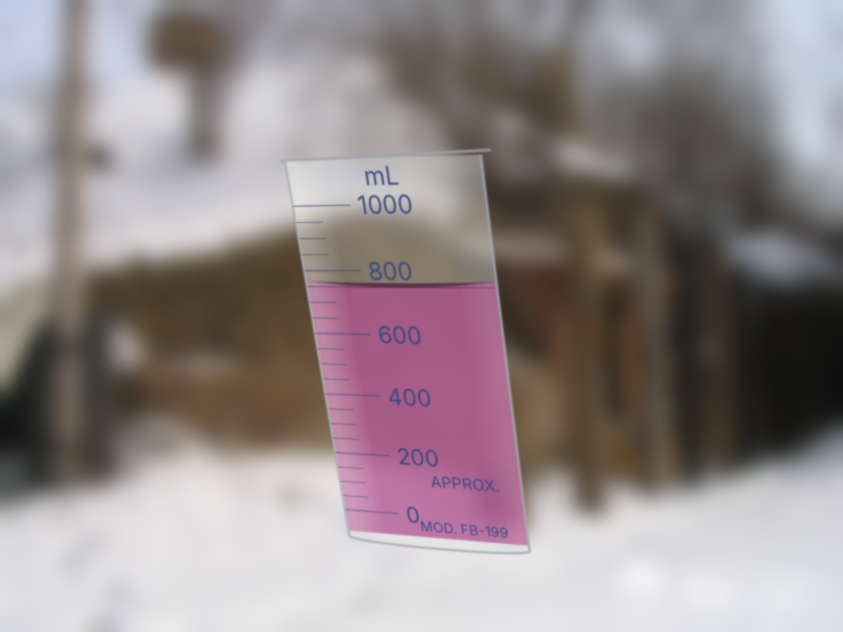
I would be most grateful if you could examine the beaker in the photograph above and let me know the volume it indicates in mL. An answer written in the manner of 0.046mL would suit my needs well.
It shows 750mL
